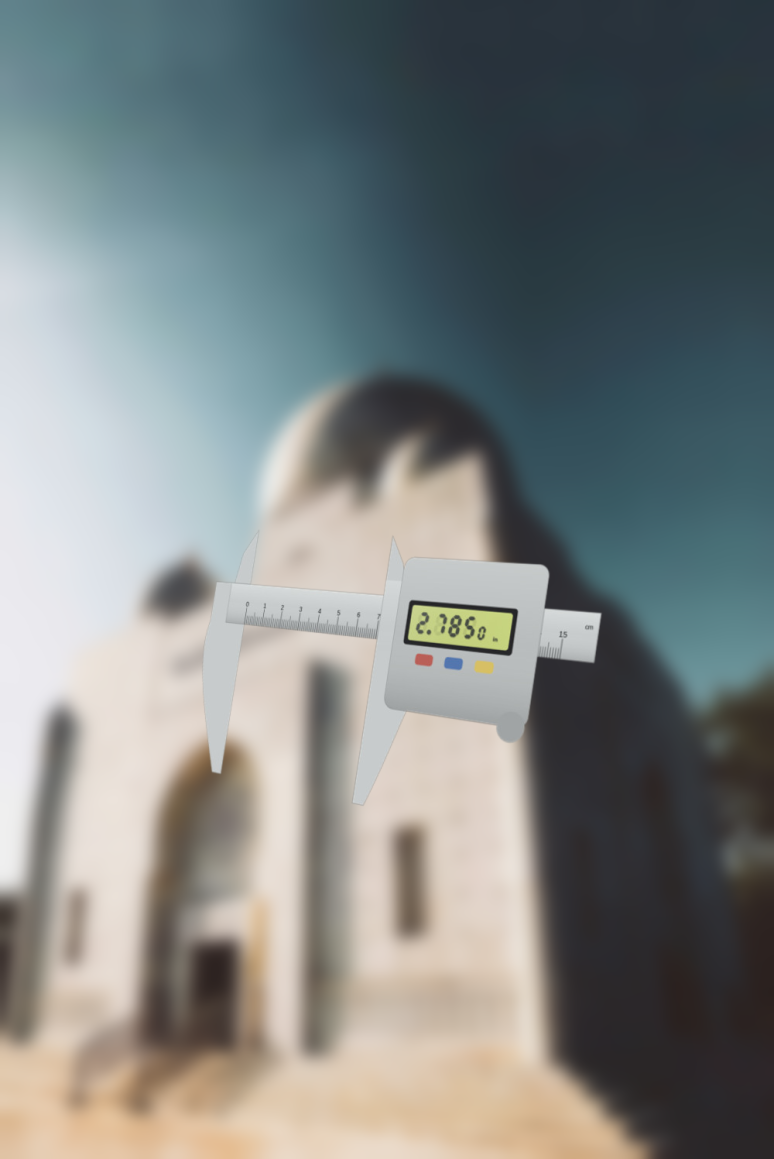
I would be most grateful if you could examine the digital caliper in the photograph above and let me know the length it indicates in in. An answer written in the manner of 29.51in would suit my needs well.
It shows 2.7850in
